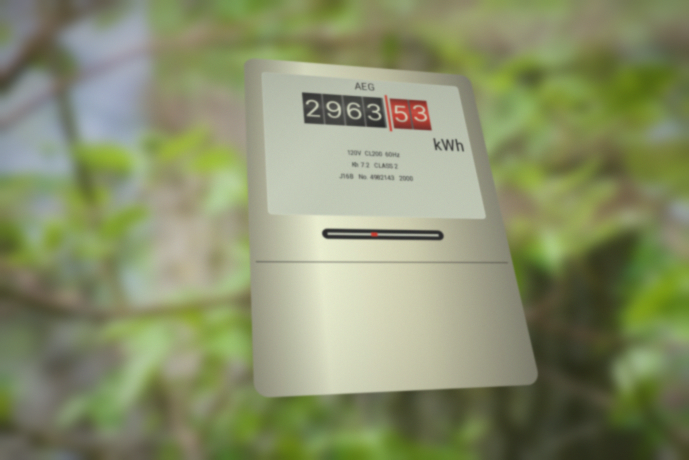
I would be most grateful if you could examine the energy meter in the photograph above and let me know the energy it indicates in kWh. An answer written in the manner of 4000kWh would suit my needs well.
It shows 2963.53kWh
